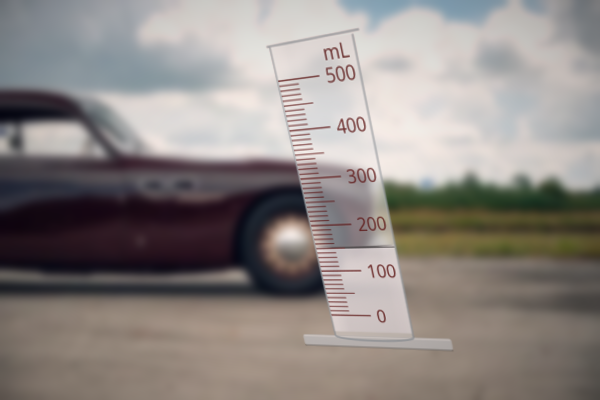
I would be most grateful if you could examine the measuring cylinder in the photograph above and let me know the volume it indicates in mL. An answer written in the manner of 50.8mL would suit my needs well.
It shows 150mL
